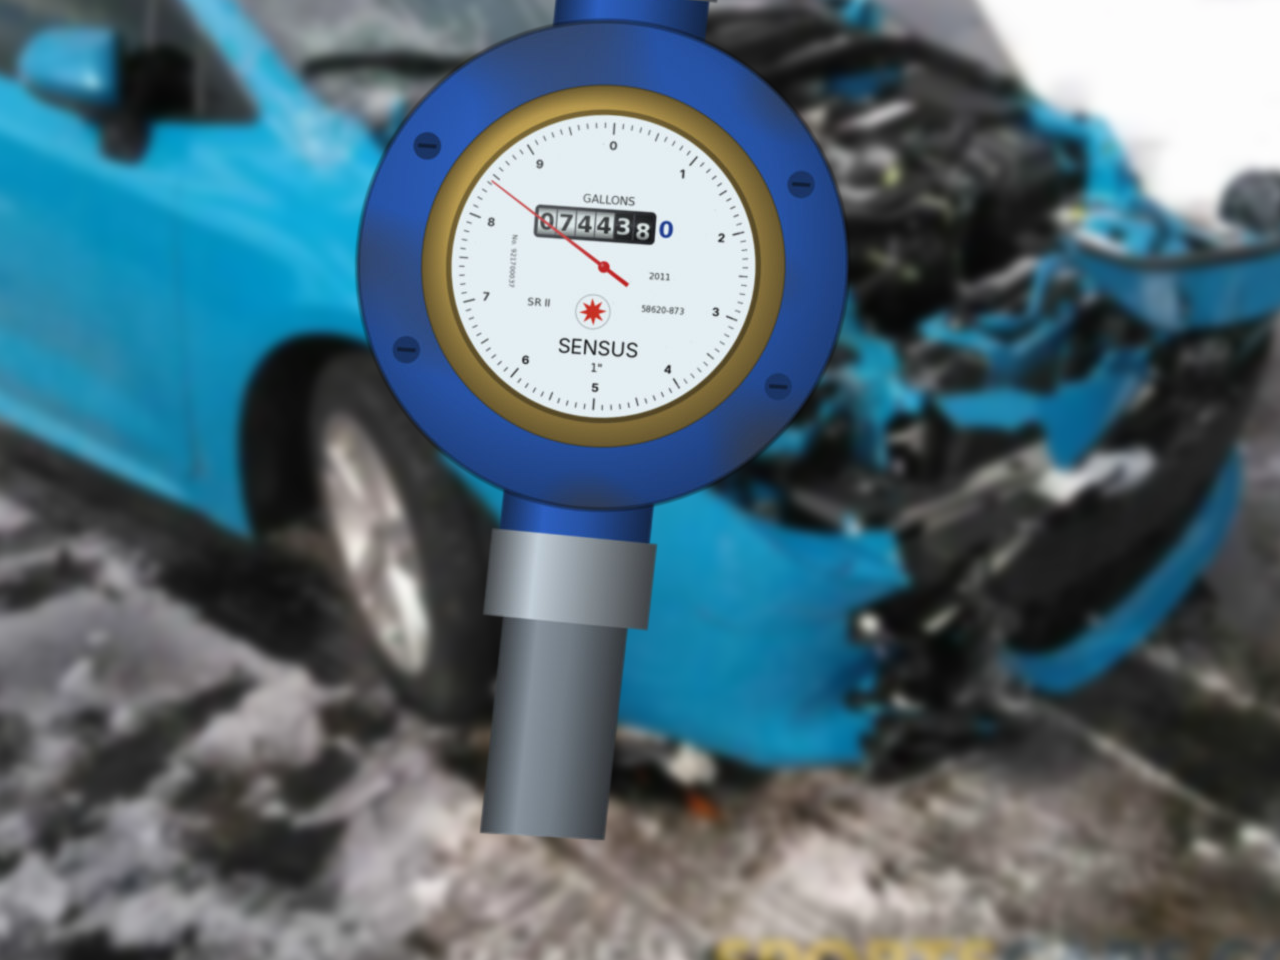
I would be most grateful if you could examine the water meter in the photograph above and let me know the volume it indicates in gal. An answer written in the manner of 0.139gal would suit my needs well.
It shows 744378.4gal
